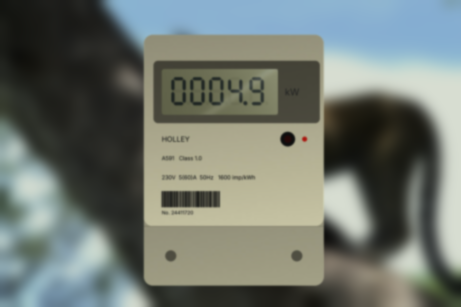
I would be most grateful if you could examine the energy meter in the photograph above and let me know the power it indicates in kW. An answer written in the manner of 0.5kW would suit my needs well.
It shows 4.9kW
